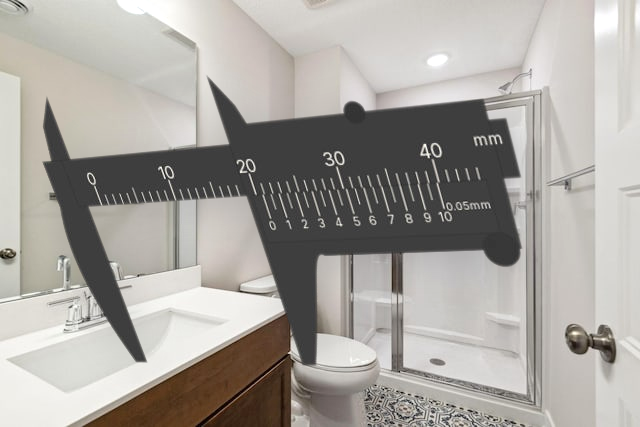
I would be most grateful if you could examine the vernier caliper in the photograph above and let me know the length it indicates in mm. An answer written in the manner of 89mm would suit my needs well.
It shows 20.8mm
